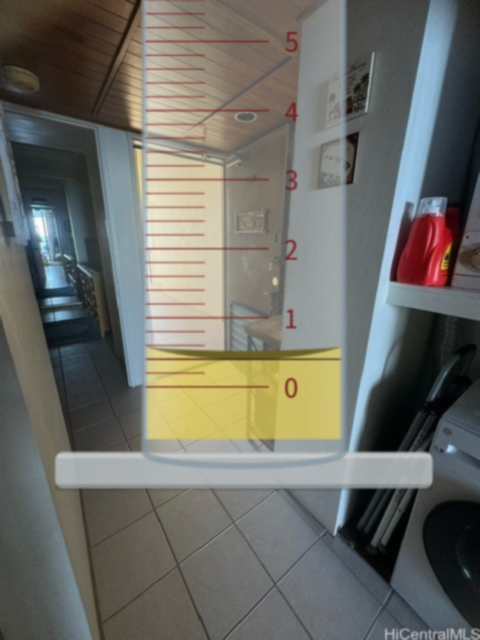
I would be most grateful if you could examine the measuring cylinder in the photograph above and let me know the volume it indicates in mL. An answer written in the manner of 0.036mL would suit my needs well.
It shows 0.4mL
